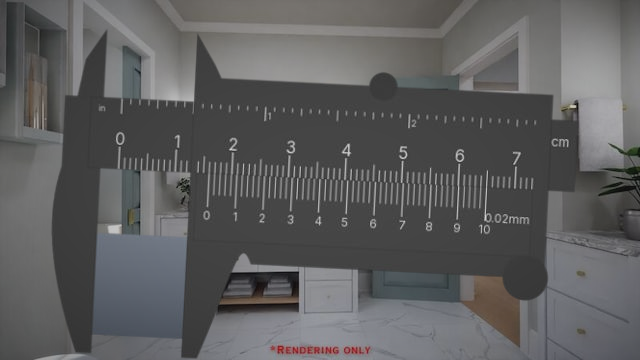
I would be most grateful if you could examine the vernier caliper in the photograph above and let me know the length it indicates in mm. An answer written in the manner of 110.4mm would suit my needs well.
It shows 16.0mm
